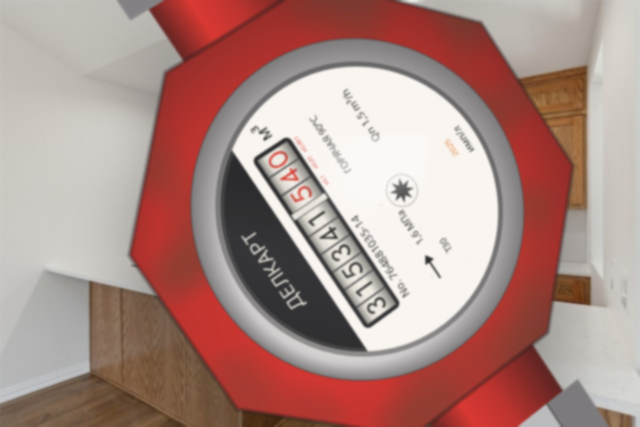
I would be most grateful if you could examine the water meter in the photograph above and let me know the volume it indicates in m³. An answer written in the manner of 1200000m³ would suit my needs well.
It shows 315341.540m³
